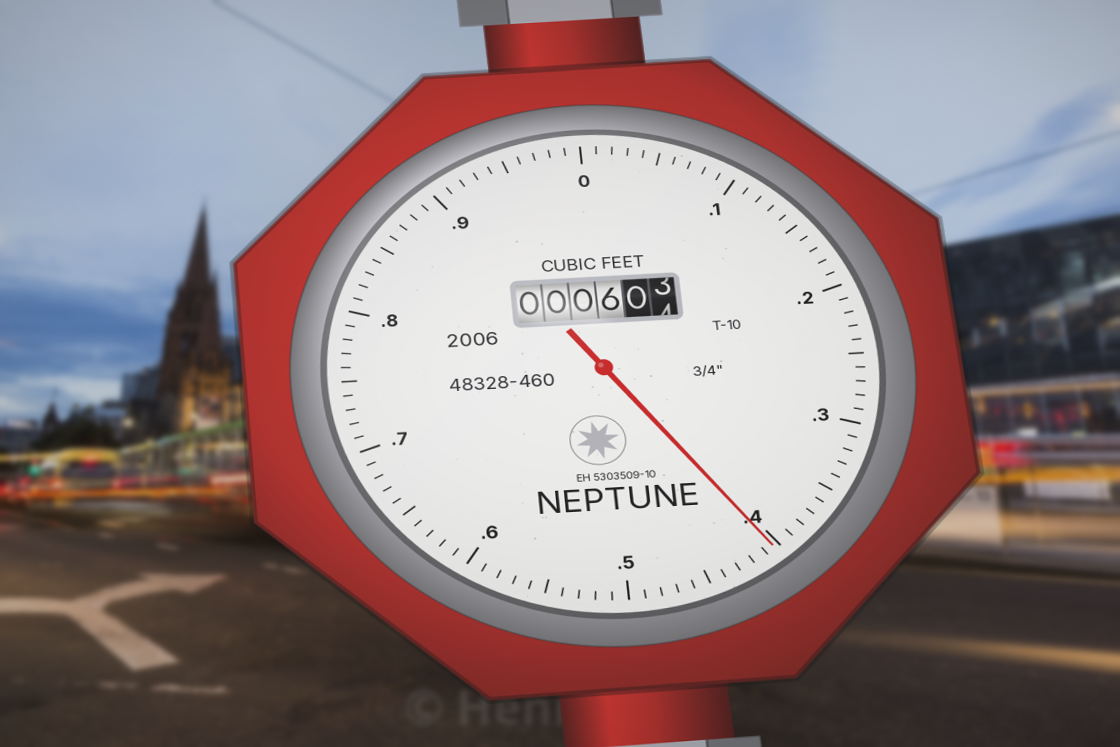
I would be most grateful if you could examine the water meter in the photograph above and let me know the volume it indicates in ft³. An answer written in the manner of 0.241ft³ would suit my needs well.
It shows 603.40ft³
